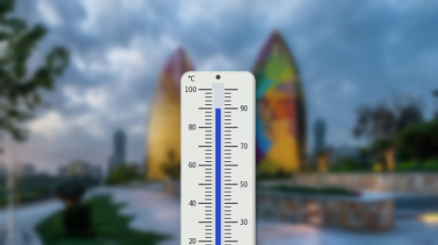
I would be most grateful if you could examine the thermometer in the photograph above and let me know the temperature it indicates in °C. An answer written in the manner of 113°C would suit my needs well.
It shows 90°C
